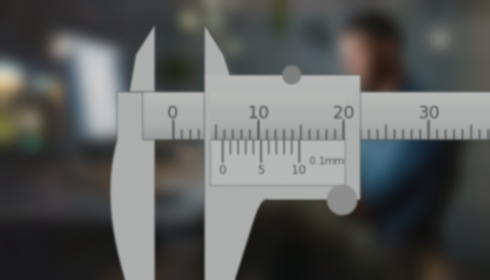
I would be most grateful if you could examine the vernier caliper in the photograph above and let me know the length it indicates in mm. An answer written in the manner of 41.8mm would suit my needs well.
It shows 5.8mm
